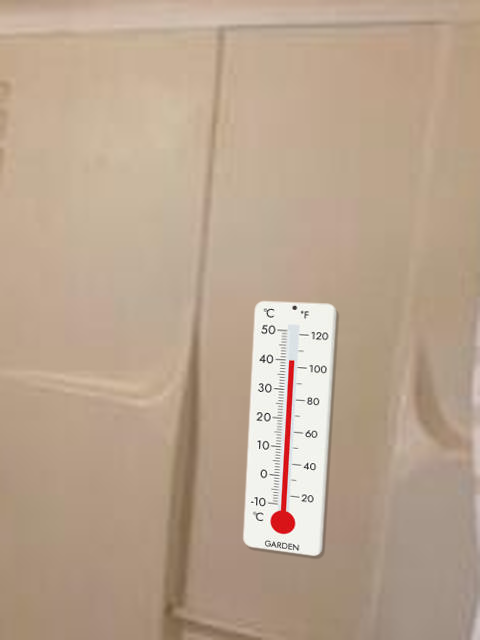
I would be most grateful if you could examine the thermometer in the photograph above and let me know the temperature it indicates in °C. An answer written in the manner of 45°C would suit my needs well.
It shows 40°C
